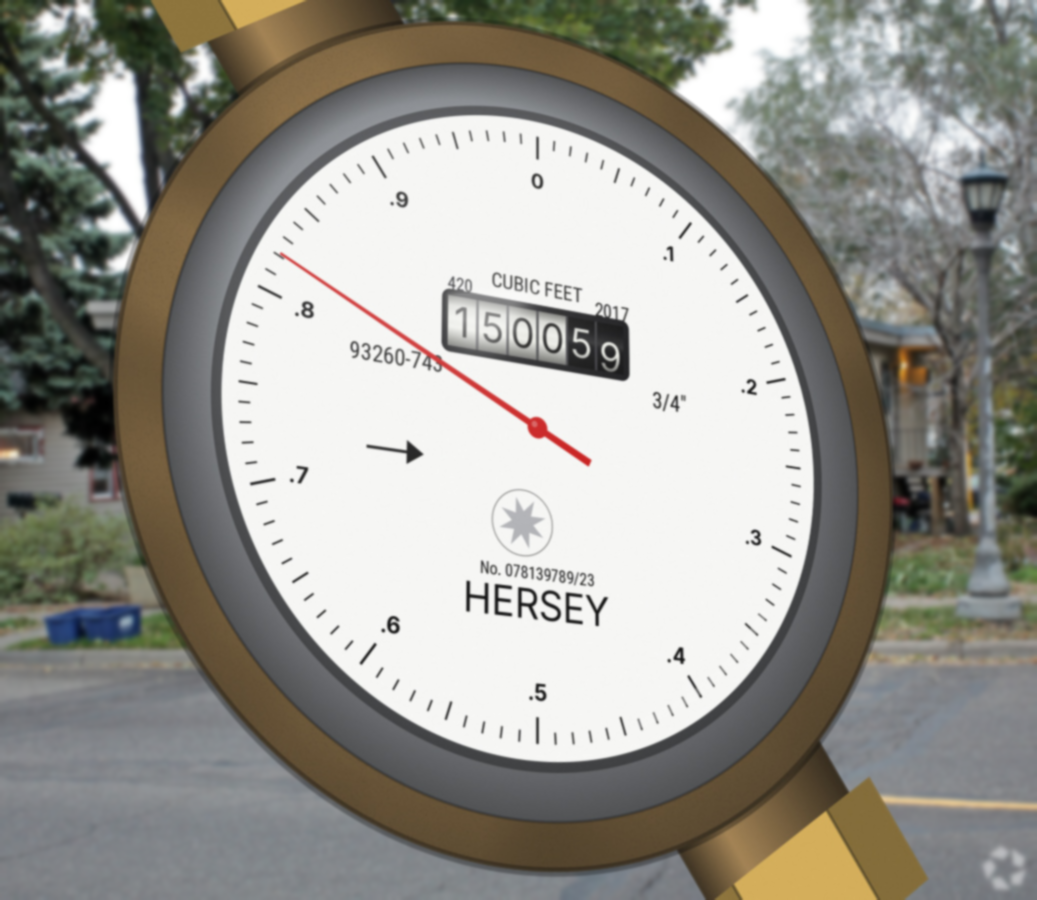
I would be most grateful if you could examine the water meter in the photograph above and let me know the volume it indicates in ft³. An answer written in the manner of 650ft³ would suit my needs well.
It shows 150058.82ft³
